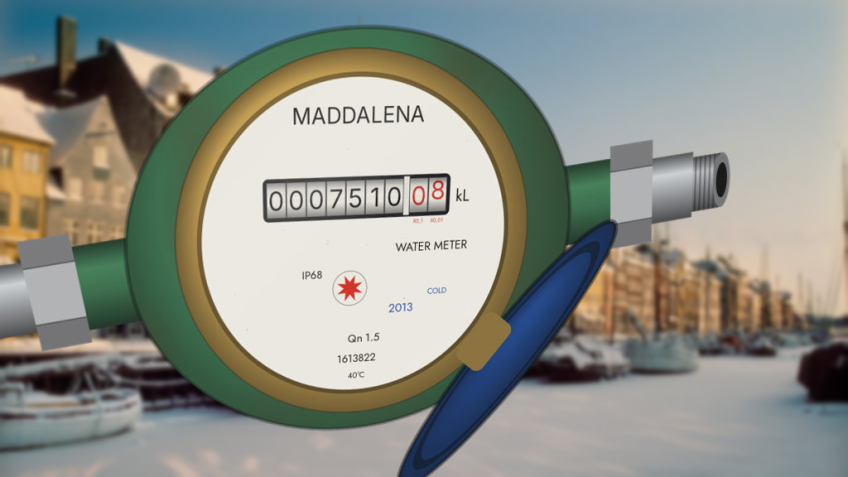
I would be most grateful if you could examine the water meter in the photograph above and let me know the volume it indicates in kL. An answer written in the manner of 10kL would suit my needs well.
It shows 7510.08kL
